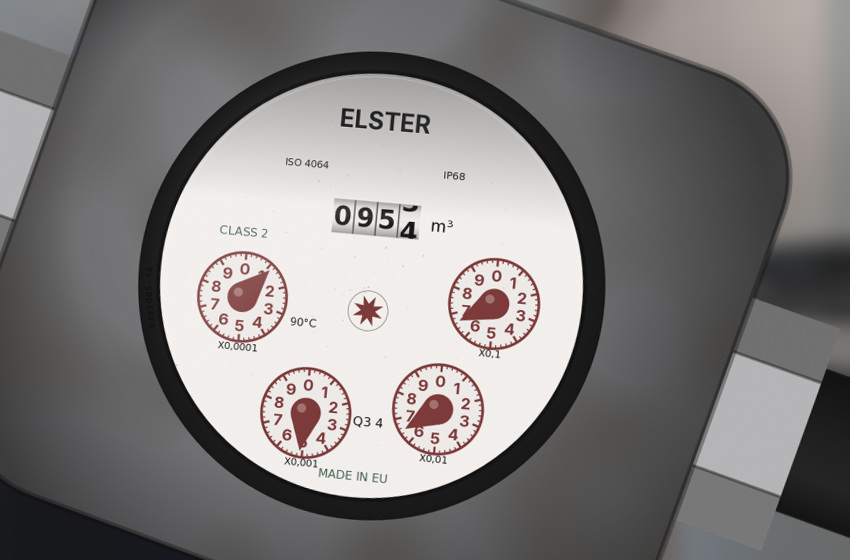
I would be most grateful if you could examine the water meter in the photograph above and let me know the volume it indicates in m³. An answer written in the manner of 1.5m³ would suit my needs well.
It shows 953.6651m³
